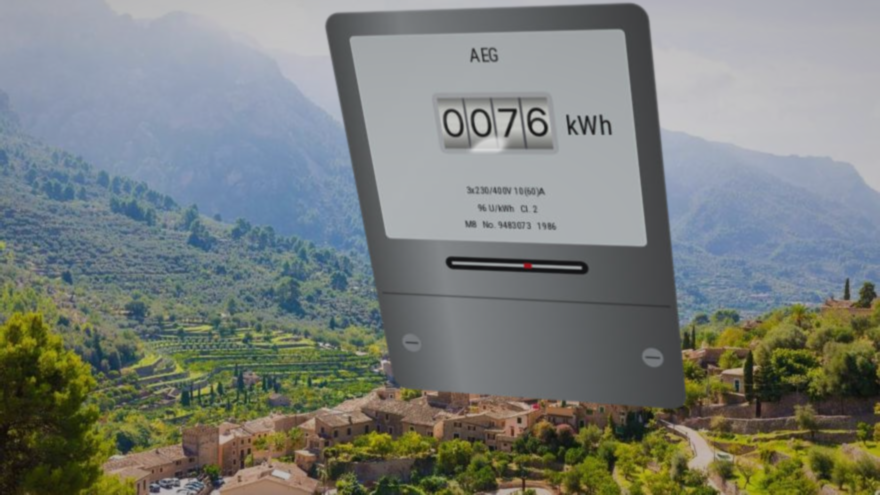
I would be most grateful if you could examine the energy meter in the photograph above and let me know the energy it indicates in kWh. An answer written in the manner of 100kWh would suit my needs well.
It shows 76kWh
